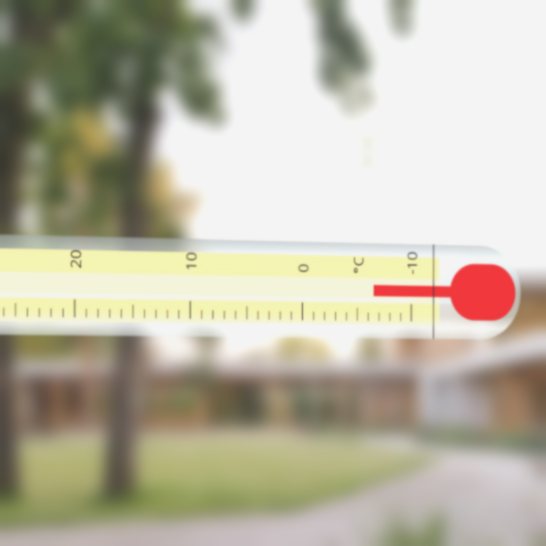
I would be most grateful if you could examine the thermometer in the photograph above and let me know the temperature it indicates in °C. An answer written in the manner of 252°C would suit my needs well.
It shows -6.5°C
